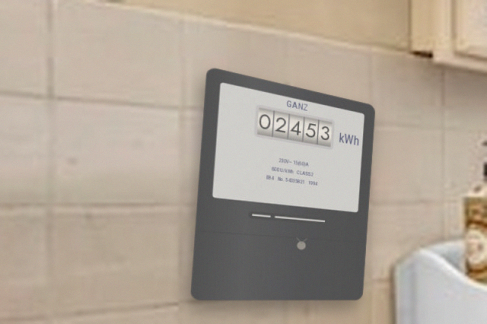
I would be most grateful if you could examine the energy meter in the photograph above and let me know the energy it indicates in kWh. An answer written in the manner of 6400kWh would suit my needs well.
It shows 2453kWh
